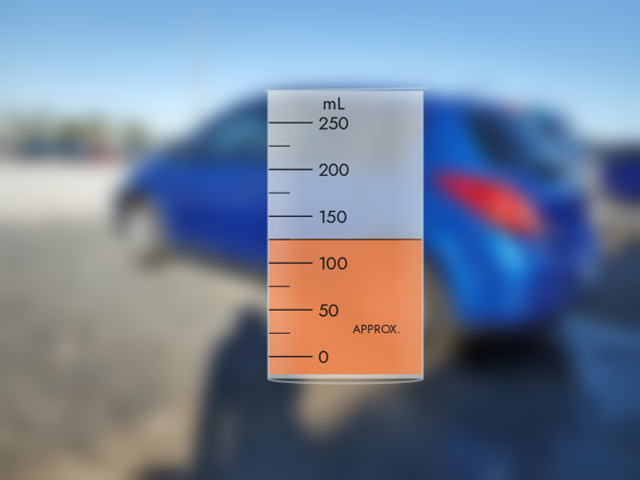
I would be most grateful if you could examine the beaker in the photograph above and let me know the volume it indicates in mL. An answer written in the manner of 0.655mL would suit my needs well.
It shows 125mL
